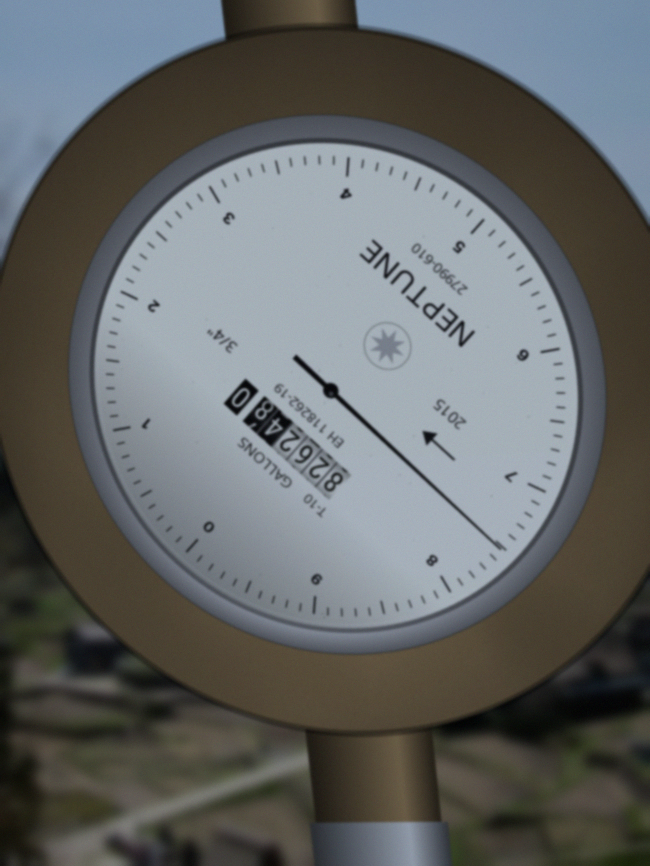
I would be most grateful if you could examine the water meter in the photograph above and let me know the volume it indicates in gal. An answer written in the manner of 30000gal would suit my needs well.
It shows 8262477.5gal
